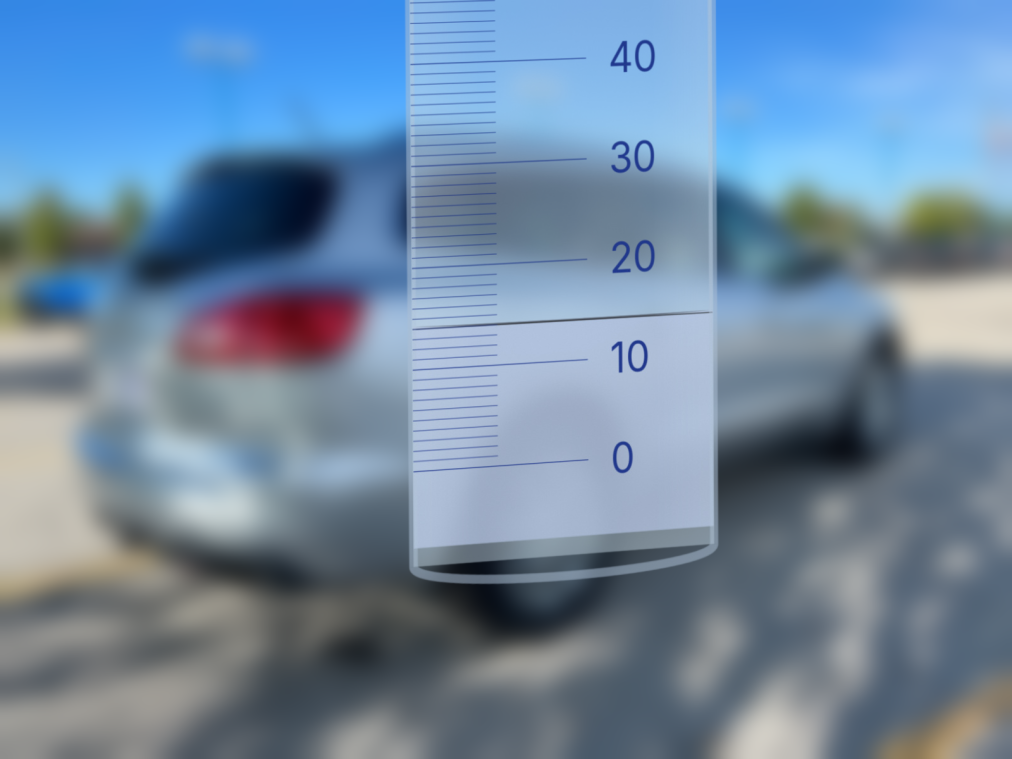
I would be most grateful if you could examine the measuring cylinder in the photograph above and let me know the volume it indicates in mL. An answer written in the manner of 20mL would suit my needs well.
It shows 14mL
